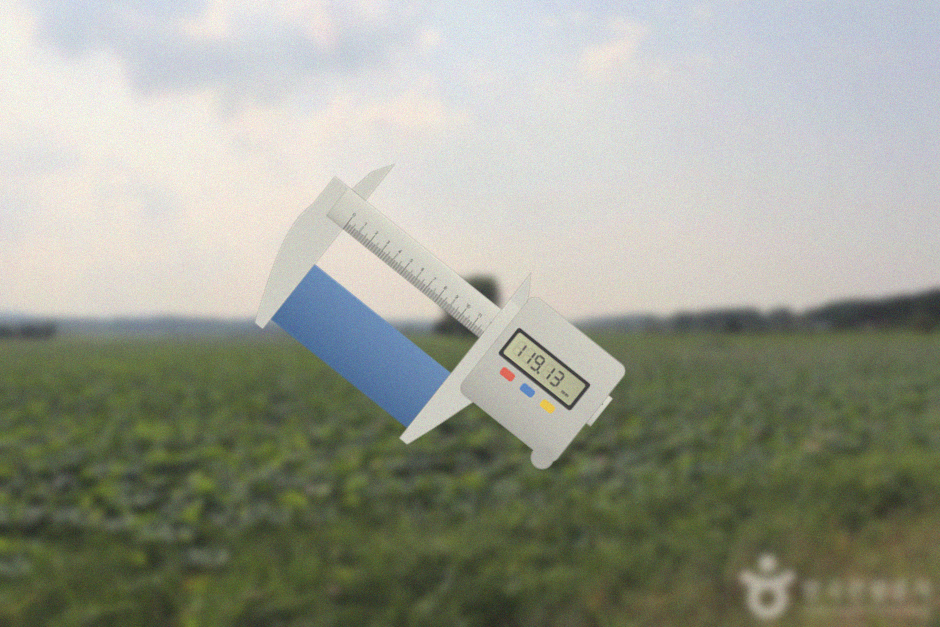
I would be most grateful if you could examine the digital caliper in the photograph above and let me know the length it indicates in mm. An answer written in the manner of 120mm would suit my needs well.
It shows 119.13mm
